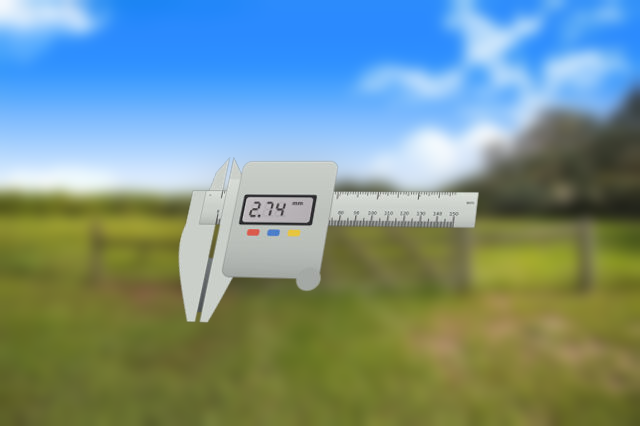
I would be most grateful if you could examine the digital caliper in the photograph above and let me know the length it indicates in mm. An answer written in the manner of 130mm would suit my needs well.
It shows 2.74mm
